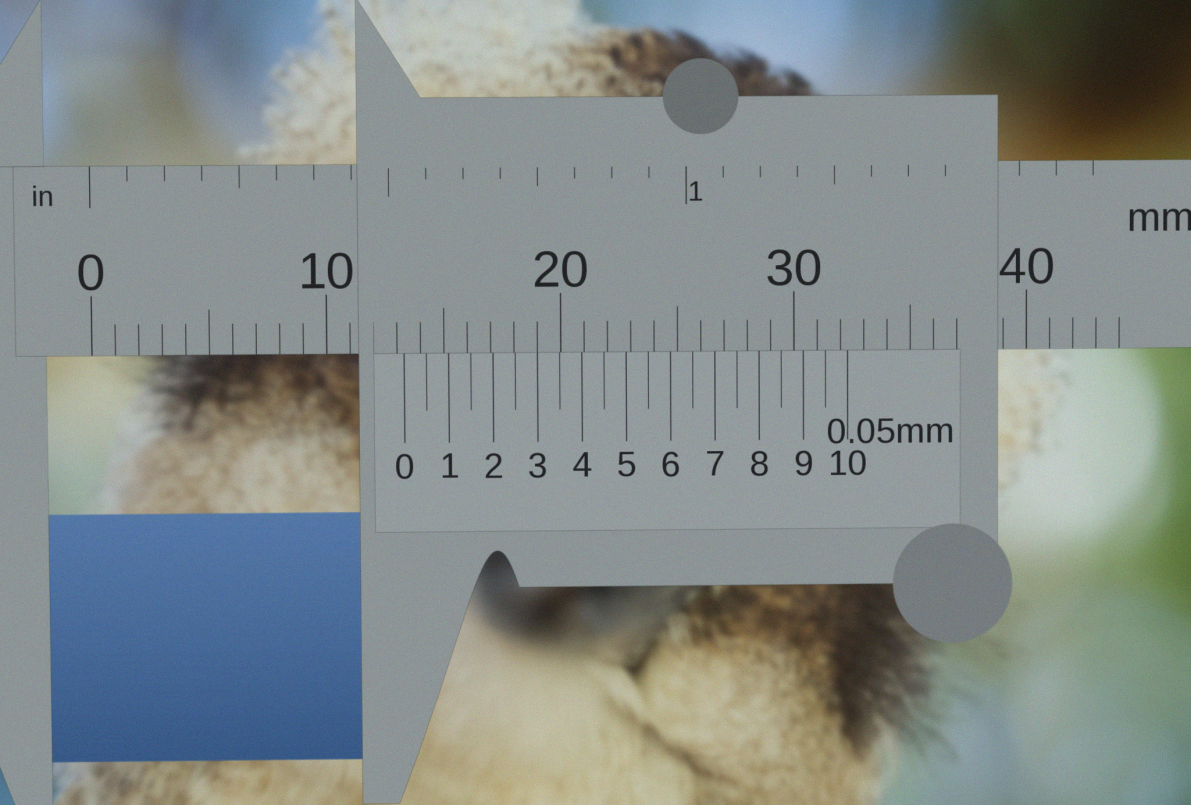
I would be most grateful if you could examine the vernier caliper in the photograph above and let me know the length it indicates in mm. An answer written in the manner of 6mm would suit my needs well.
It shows 13.30mm
